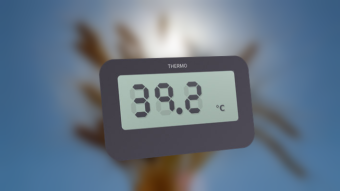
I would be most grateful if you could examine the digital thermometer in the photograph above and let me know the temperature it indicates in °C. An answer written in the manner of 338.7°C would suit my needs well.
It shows 39.2°C
